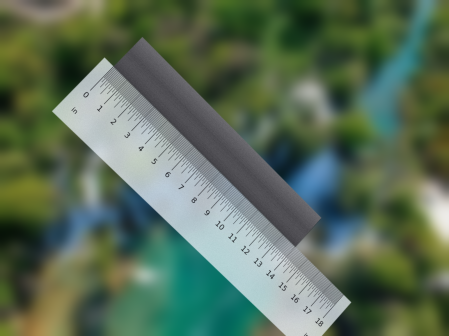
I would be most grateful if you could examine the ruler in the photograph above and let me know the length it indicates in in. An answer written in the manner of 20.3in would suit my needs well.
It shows 14in
